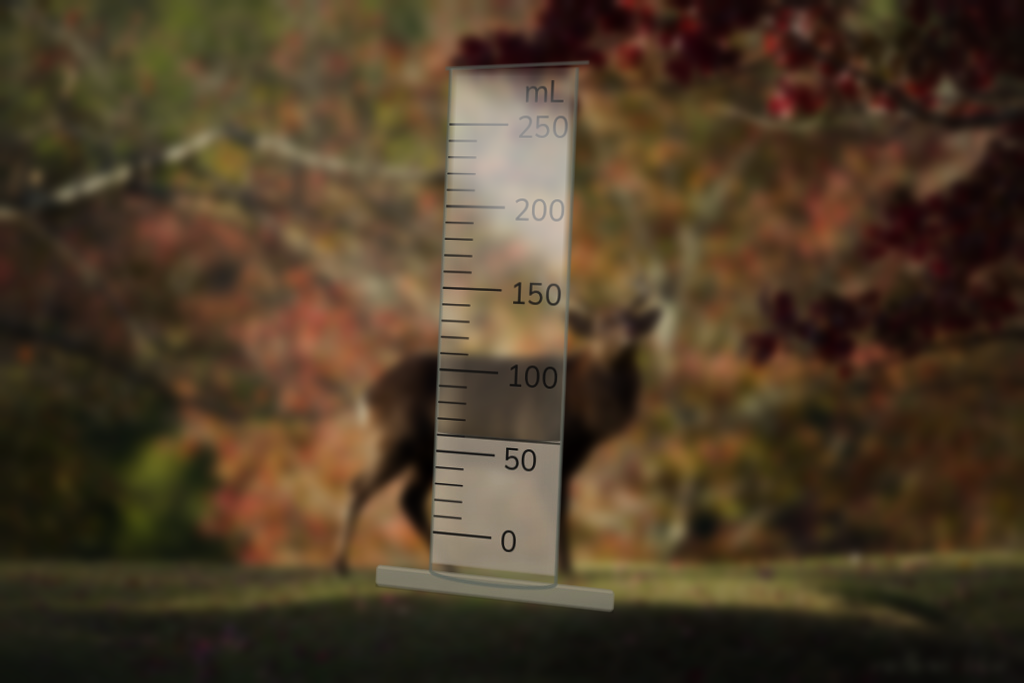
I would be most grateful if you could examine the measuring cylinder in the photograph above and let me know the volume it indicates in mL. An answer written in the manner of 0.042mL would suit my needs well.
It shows 60mL
